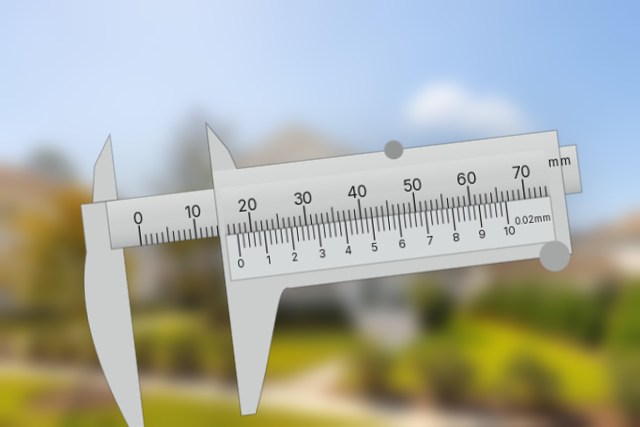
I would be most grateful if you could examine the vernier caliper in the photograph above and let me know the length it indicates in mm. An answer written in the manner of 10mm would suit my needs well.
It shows 17.5mm
